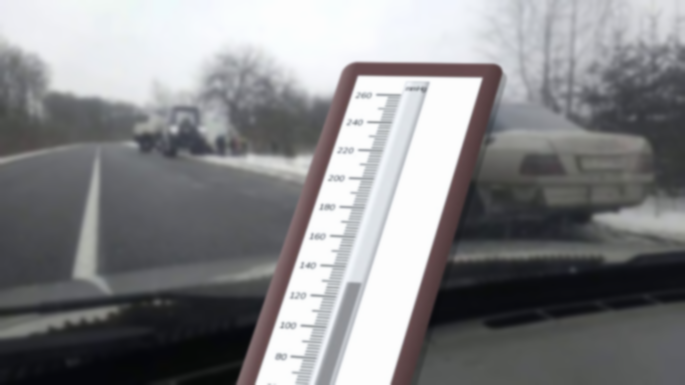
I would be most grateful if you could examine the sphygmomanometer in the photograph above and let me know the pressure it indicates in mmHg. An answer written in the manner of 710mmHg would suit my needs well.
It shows 130mmHg
